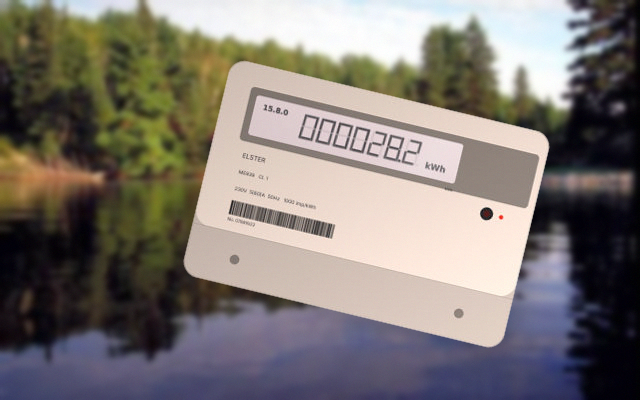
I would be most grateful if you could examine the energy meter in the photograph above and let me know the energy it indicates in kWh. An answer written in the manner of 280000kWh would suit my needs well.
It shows 28.2kWh
